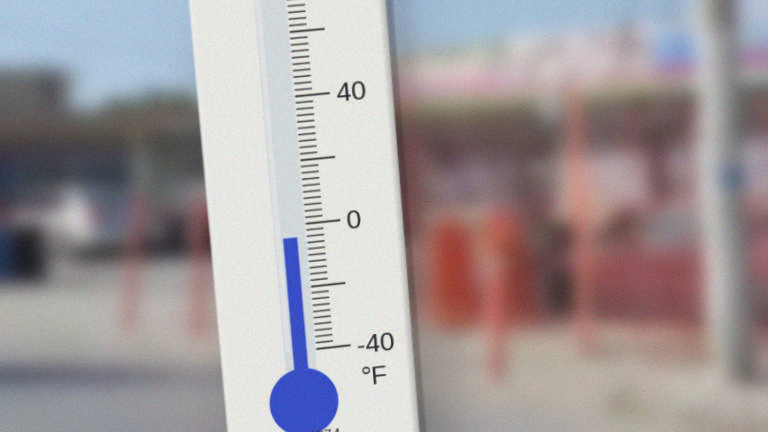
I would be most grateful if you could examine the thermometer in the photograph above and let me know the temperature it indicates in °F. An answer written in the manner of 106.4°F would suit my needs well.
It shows -4°F
